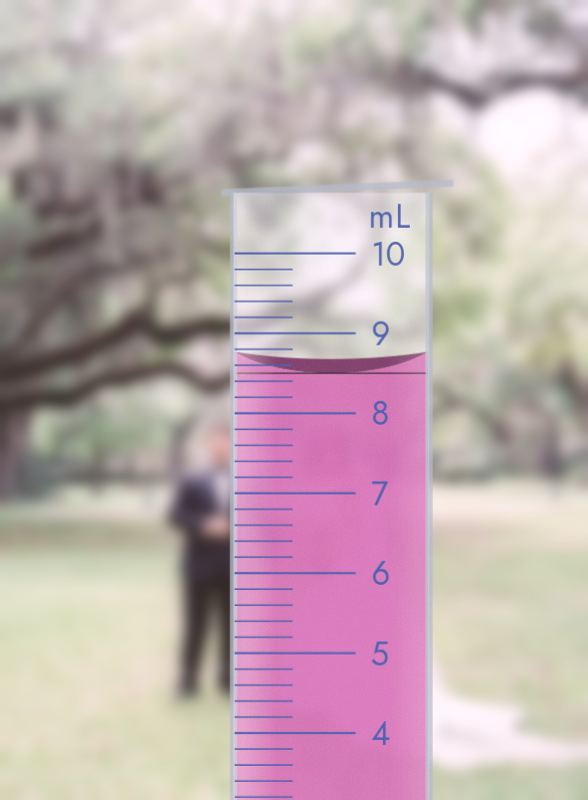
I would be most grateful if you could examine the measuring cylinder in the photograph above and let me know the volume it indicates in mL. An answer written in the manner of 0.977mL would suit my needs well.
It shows 8.5mL
